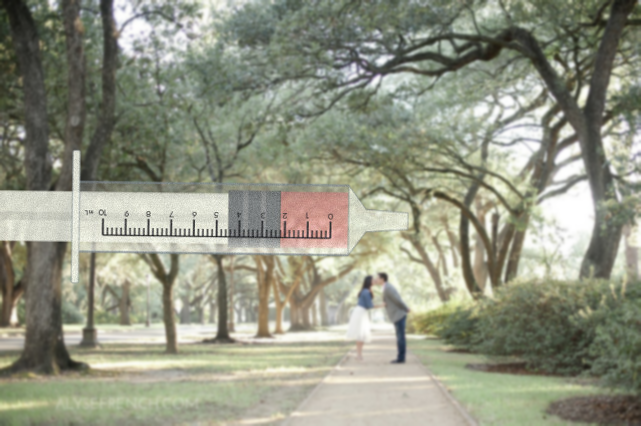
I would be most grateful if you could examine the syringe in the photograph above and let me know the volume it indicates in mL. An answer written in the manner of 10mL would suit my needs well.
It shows 2.2mL
